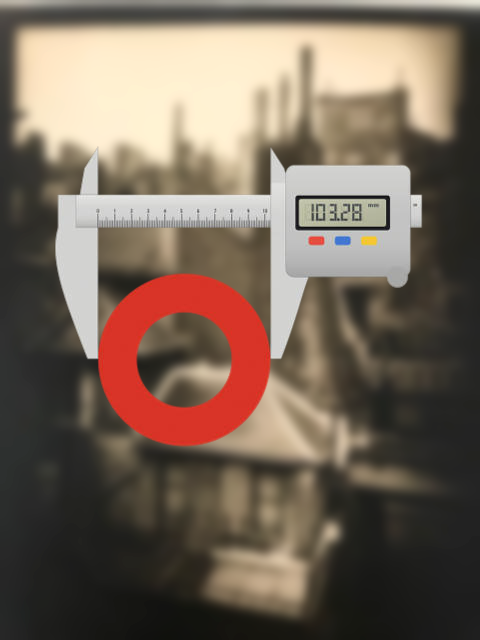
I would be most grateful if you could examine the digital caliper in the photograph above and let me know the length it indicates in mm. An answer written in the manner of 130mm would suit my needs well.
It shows 103.28mm
